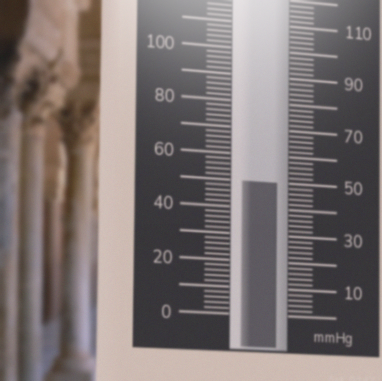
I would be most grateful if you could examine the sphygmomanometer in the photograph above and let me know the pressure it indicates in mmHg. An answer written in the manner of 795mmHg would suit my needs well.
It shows 50mmHg
